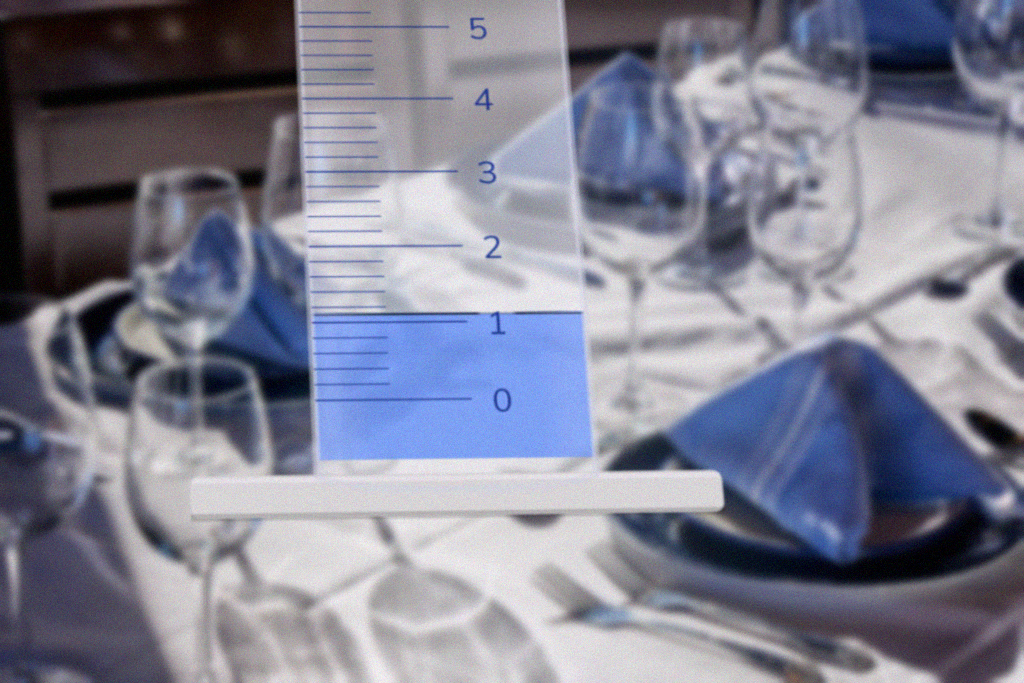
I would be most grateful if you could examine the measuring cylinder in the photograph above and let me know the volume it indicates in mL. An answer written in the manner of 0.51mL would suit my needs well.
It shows 1.1mL
